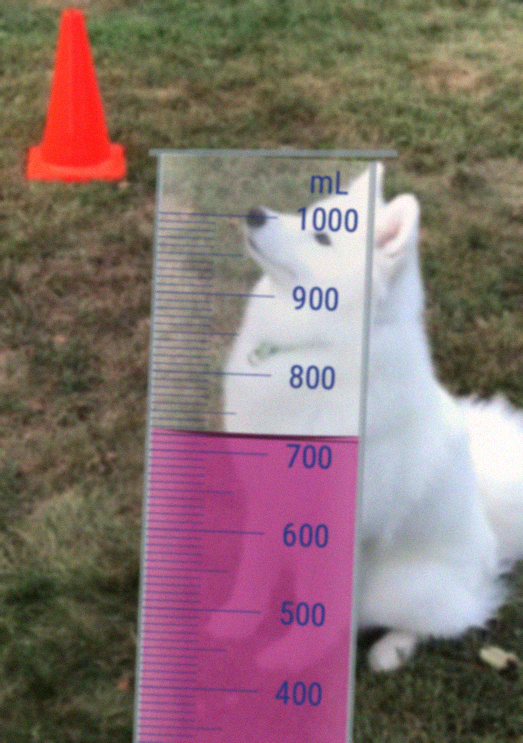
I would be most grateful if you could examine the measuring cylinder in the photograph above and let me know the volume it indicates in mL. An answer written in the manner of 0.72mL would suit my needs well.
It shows 720mL
